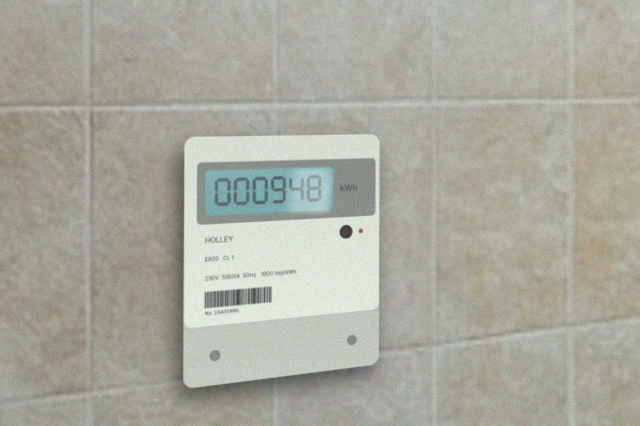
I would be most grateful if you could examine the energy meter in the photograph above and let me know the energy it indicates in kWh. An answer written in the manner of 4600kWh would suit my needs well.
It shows 948kWh
